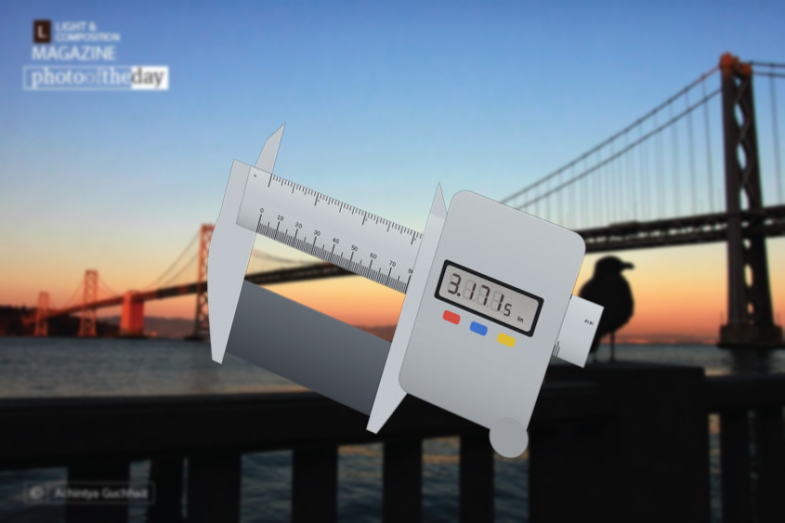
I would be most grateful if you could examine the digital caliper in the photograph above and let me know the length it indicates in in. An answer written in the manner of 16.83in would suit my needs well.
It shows 3.1715in
